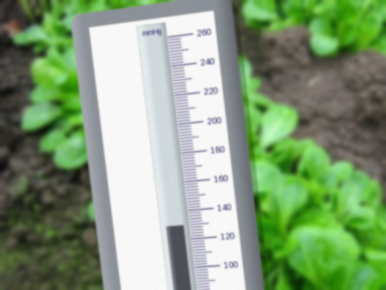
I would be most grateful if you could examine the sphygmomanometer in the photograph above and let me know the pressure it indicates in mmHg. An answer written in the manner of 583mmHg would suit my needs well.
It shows 130mmHg
